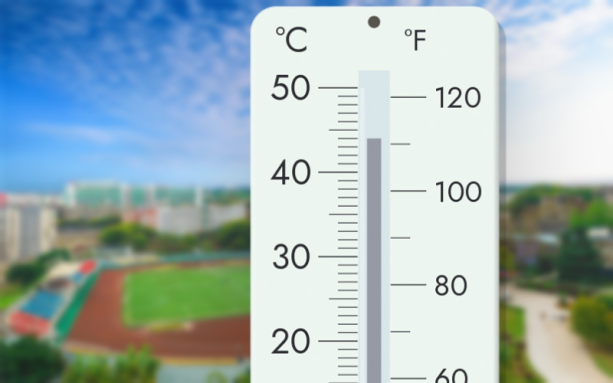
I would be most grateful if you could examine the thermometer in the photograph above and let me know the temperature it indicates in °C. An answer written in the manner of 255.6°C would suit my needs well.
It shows 44°C
